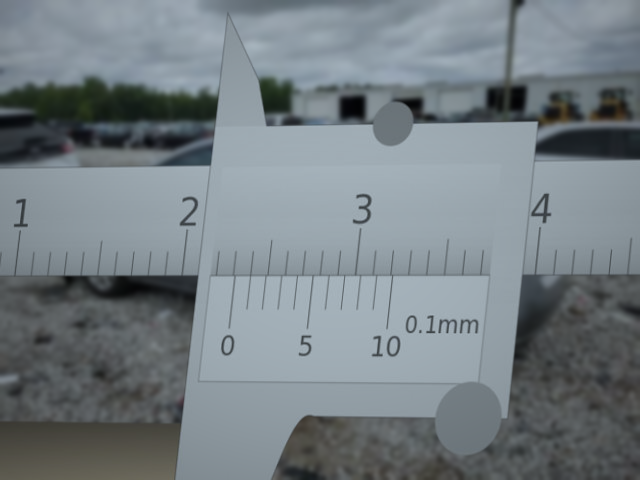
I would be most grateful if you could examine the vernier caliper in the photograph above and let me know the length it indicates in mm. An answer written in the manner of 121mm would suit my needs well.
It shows 23.1mm
